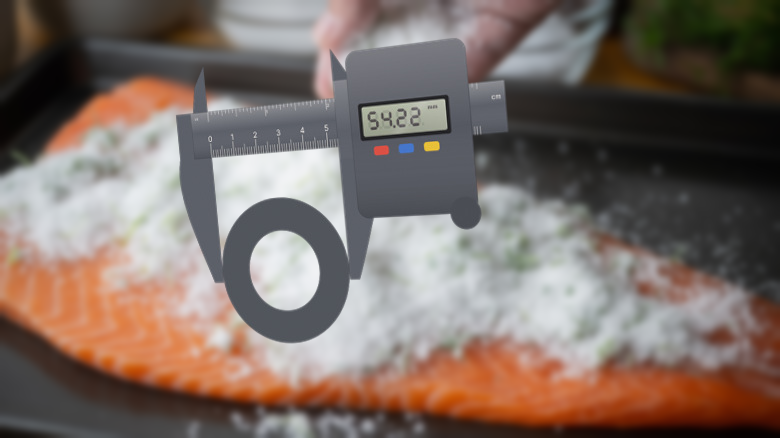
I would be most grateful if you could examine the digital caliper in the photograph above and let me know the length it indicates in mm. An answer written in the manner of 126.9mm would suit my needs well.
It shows 54.22mm
